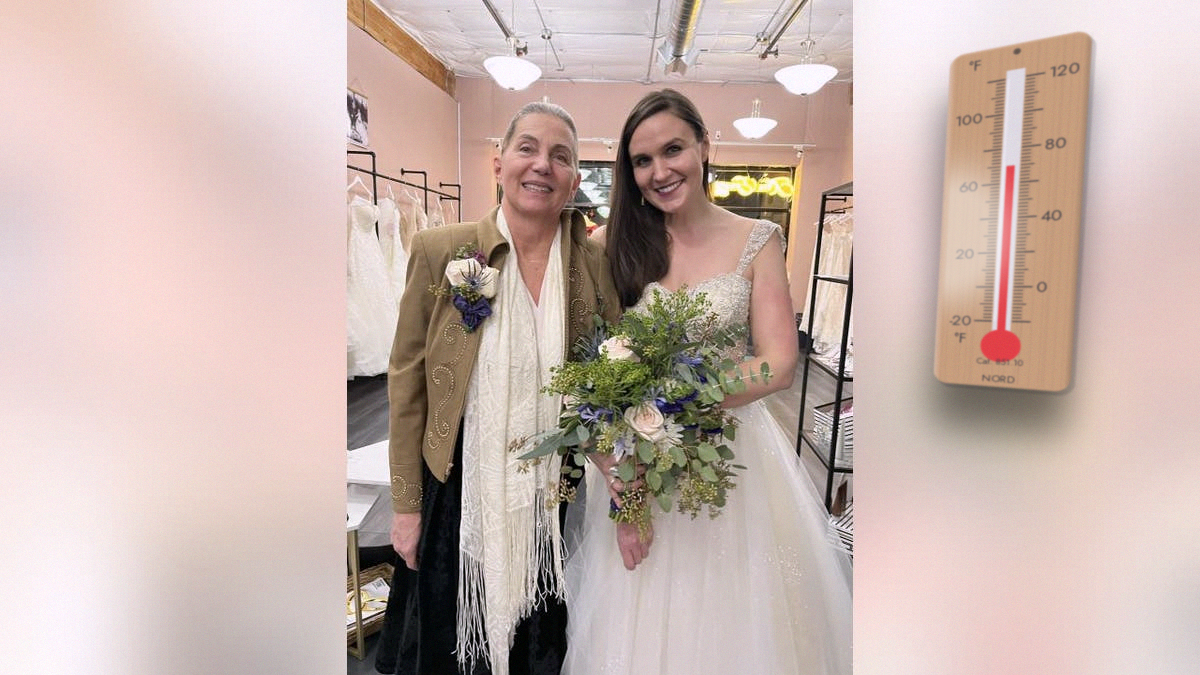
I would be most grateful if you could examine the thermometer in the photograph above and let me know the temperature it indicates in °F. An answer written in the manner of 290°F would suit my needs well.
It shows 70°F
